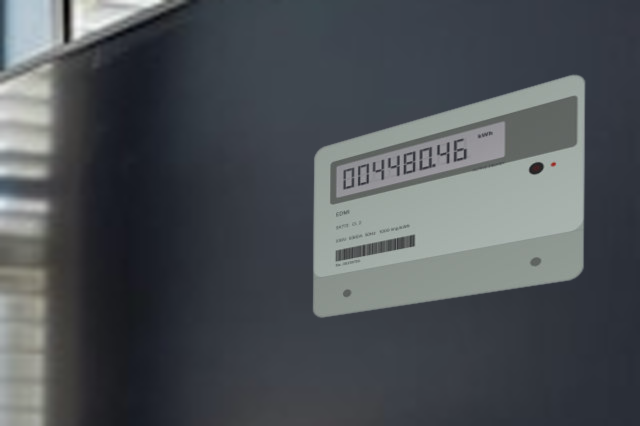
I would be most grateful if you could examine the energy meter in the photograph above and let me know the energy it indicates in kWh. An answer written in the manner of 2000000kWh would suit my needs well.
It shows 4480.46kWh
